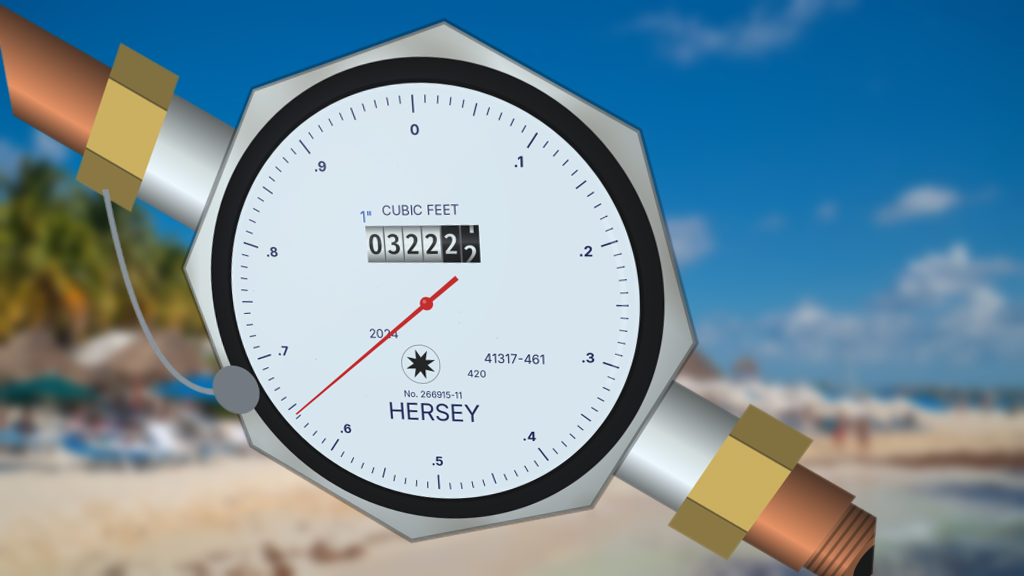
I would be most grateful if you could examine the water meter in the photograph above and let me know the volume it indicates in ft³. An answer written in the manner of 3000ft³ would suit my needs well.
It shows 32221.64ft³
